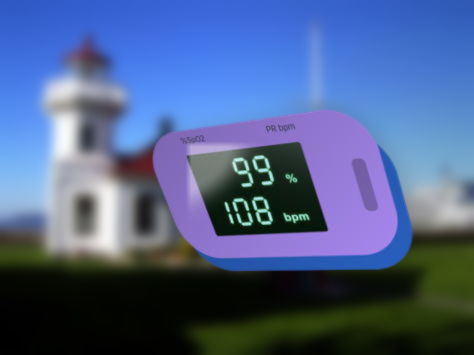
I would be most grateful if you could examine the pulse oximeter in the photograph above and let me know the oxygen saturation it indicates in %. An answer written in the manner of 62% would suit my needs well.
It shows 99%
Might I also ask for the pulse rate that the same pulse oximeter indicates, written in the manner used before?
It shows 108bpm
